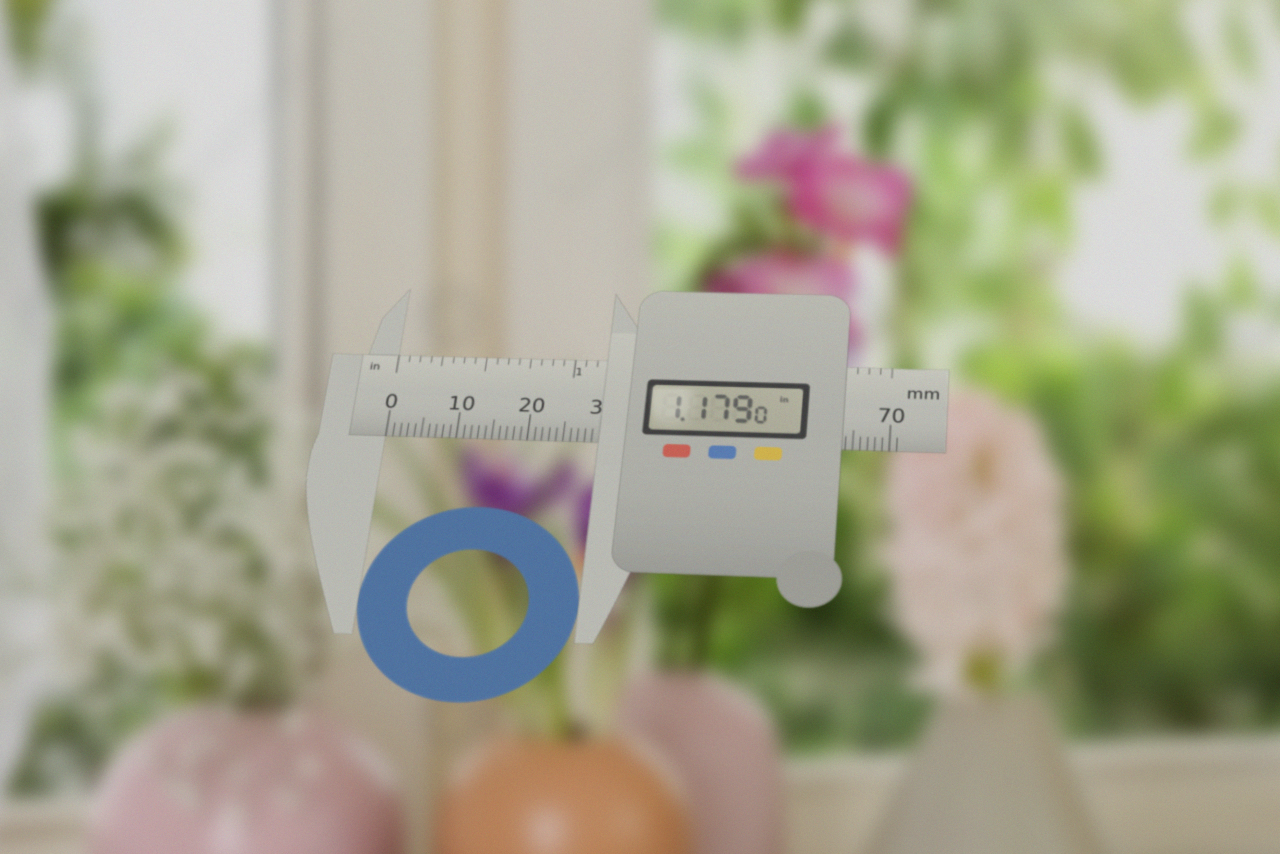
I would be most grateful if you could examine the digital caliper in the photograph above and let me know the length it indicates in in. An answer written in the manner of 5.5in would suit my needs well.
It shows 1.1790in
